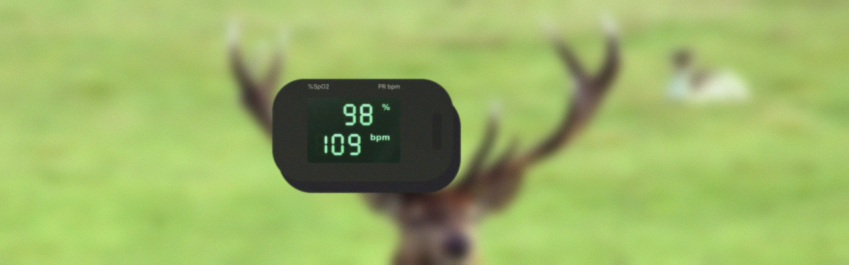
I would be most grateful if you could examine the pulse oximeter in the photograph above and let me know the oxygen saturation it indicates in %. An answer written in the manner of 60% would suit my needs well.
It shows 98%
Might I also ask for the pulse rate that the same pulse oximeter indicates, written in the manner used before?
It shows 109bpm
